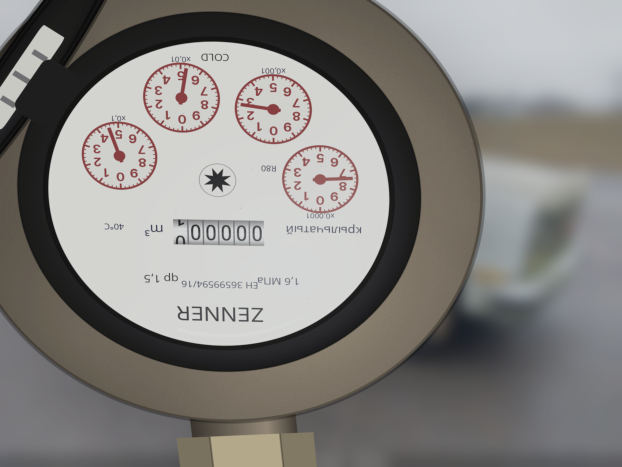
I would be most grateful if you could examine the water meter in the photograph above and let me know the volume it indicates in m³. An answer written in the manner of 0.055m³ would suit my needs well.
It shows 0.4527m³
